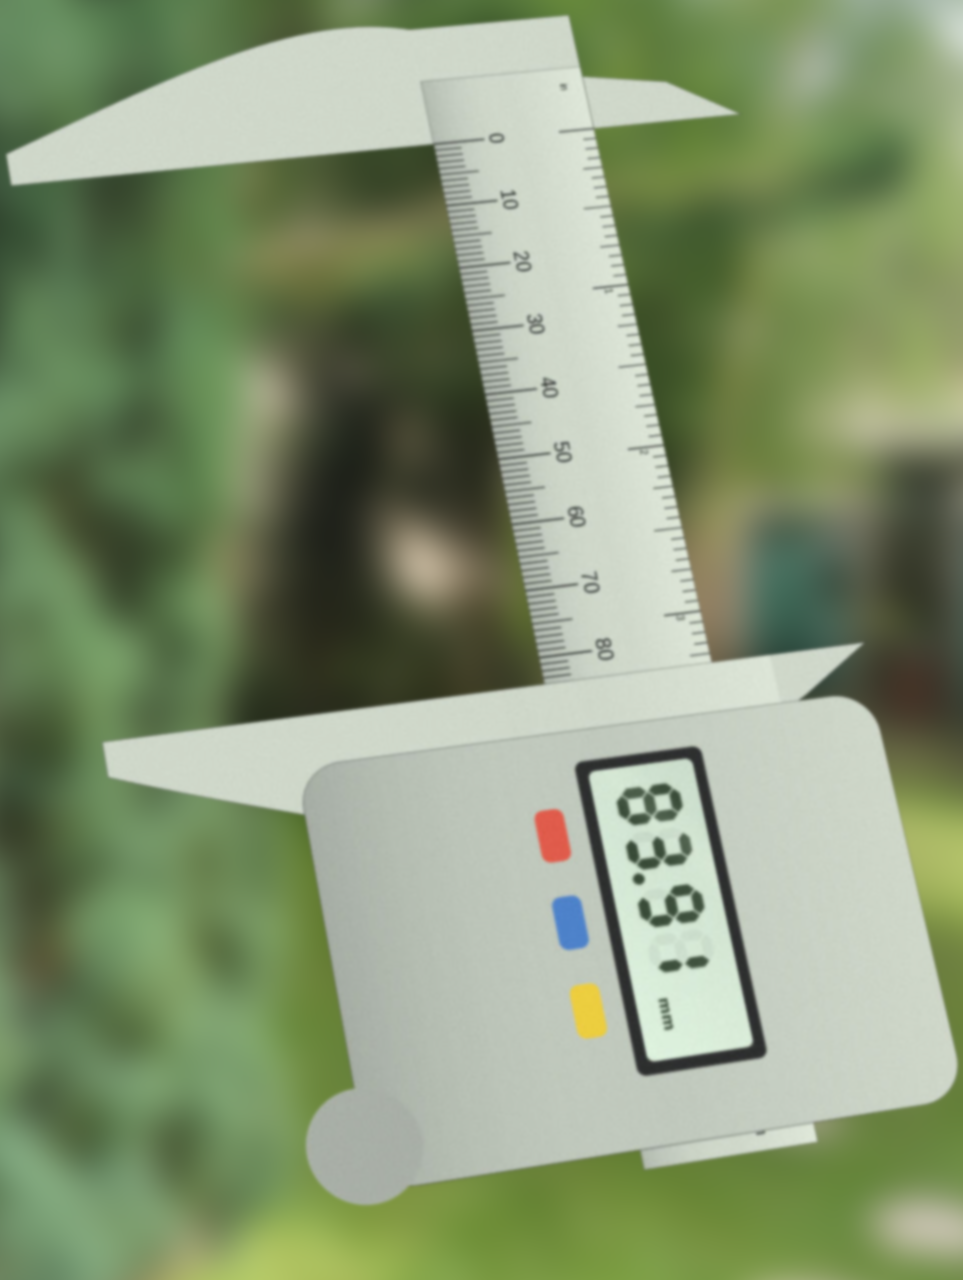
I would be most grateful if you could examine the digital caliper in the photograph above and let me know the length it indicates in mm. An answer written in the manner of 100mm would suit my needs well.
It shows 83.91mm
